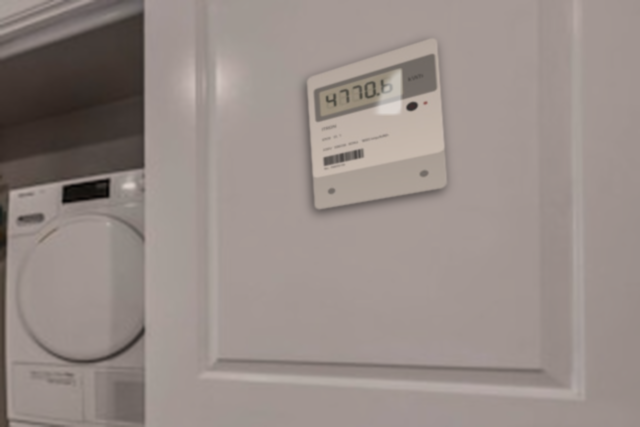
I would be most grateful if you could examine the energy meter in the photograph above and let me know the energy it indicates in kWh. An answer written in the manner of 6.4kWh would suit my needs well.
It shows 4770.6kWh
